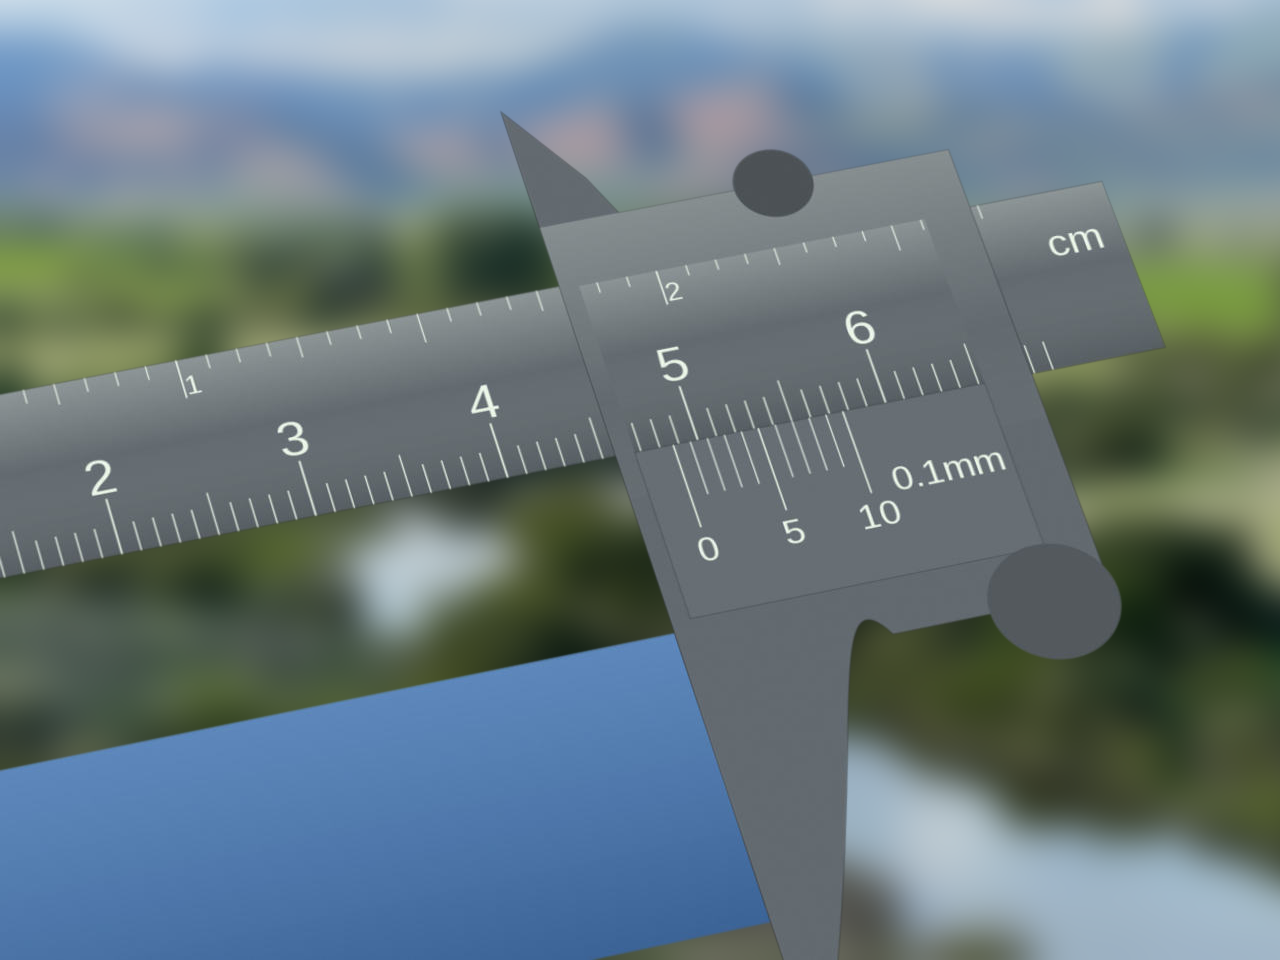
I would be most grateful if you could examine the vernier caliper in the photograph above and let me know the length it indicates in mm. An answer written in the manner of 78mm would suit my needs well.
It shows 48.7mm
